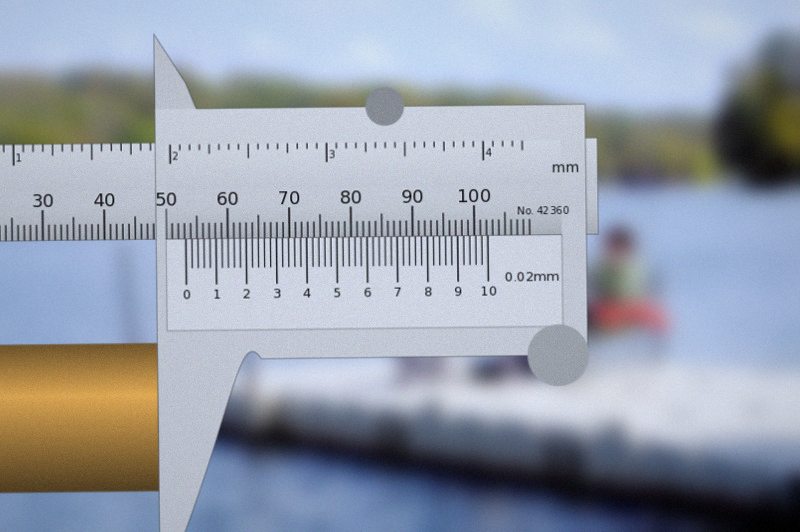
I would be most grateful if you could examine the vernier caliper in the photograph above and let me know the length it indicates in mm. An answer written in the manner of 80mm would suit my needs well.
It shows 53.2mm
